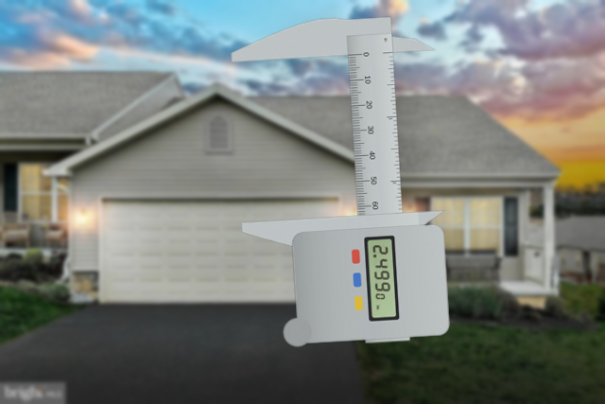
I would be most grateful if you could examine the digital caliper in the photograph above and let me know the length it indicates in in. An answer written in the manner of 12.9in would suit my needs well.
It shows 2.4990in
